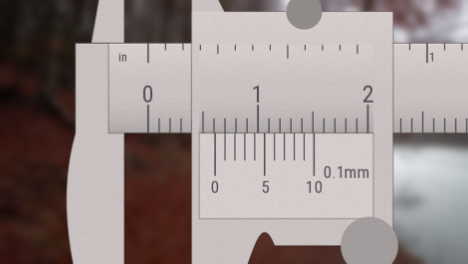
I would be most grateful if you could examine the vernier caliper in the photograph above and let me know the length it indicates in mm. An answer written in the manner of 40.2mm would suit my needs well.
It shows 6.1mm
